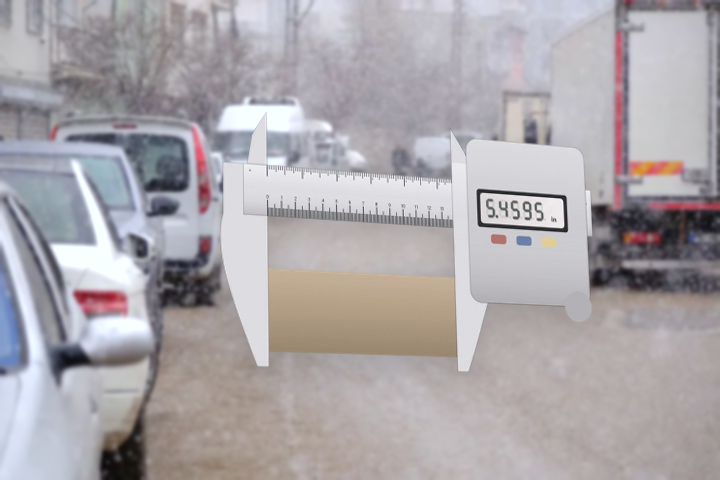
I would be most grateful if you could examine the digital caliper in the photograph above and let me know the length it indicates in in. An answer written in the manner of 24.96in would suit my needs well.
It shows 5.4595in
